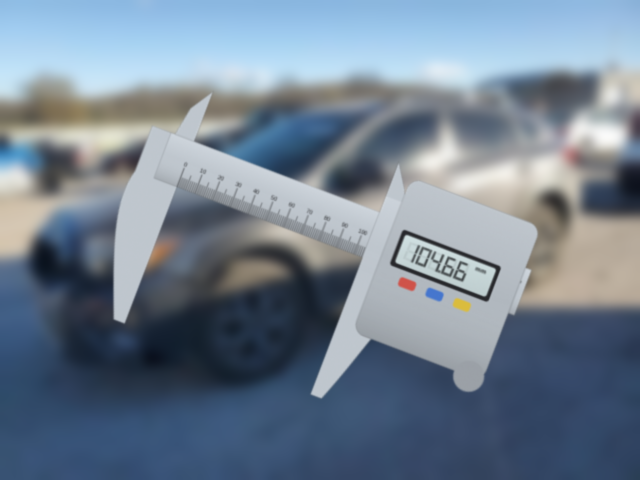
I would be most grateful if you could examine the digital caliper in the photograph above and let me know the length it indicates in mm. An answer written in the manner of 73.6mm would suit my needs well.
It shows 104.66mm
